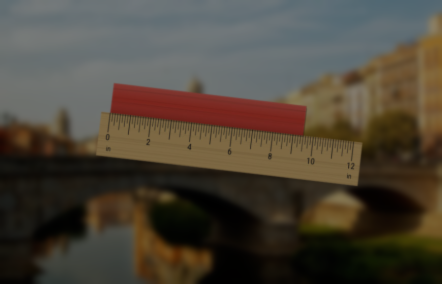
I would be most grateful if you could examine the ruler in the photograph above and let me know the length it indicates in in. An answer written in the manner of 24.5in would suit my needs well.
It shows 9.5in
